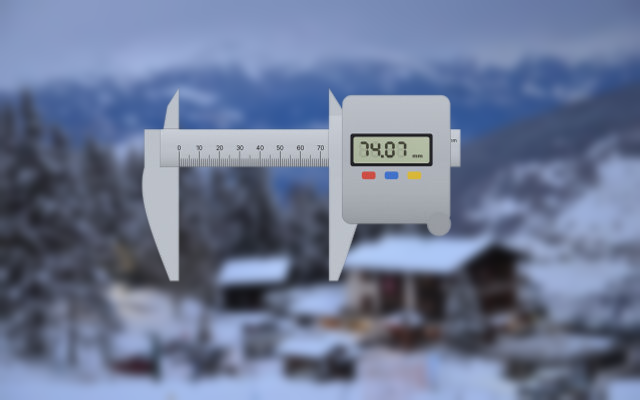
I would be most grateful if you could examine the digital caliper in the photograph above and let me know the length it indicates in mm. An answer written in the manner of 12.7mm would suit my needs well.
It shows 74.07mm
